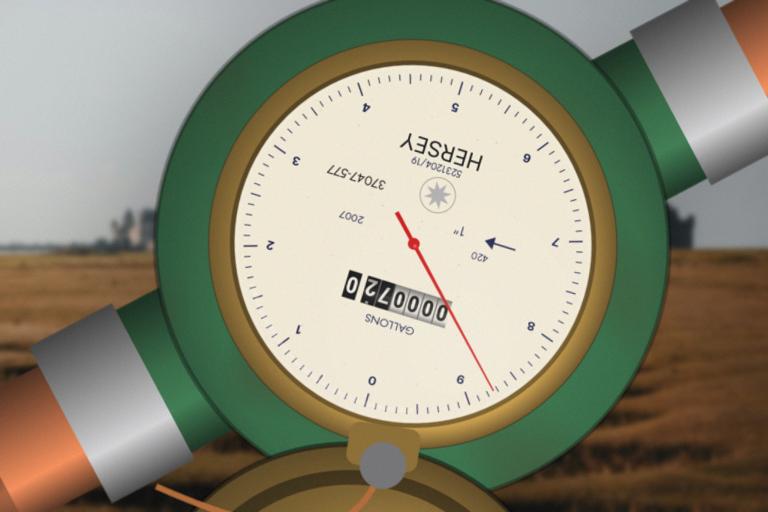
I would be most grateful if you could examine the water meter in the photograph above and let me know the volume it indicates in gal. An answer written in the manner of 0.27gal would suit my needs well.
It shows 718.7gal
